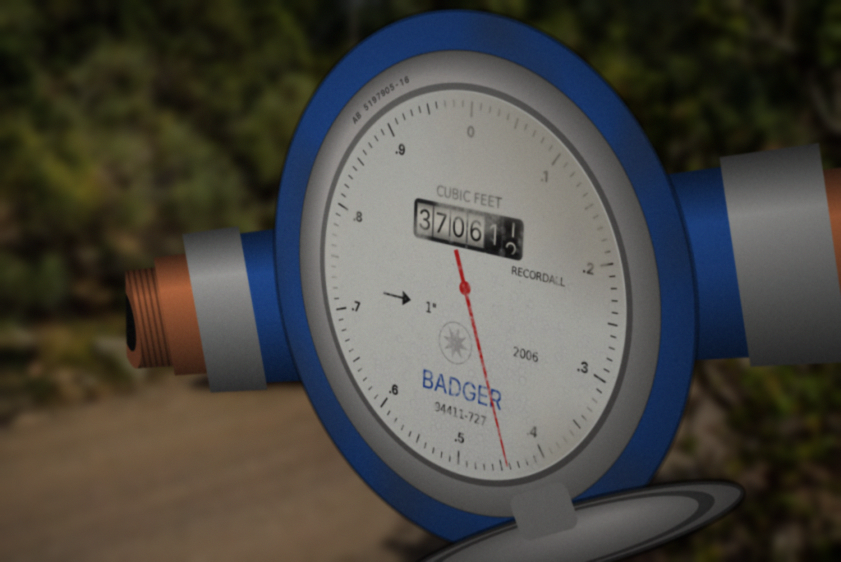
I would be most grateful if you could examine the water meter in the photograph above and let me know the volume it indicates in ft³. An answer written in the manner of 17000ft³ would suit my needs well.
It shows 370611.44ft³
